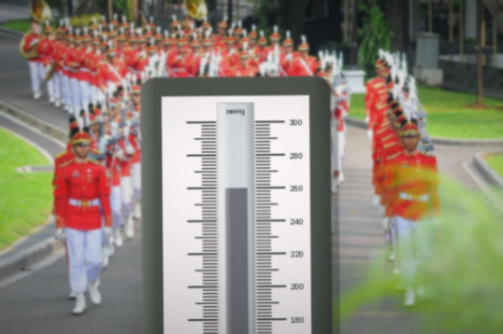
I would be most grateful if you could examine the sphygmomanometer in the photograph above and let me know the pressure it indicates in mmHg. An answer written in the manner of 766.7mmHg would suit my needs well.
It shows 260mmHg
